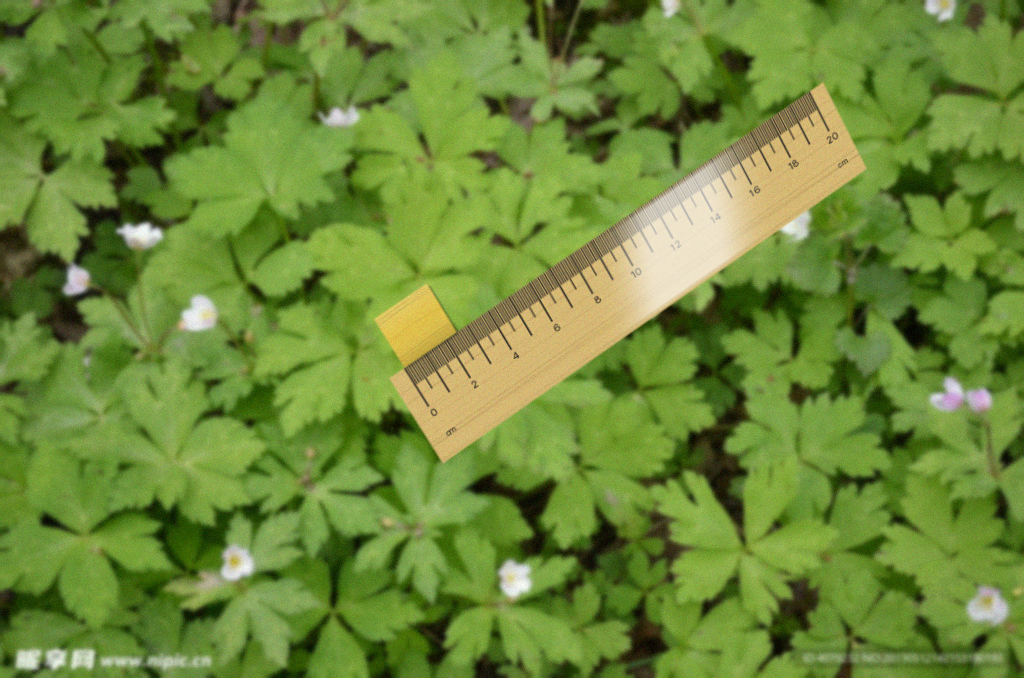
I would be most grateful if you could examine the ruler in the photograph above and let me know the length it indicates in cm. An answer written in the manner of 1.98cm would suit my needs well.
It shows 2.5cm
